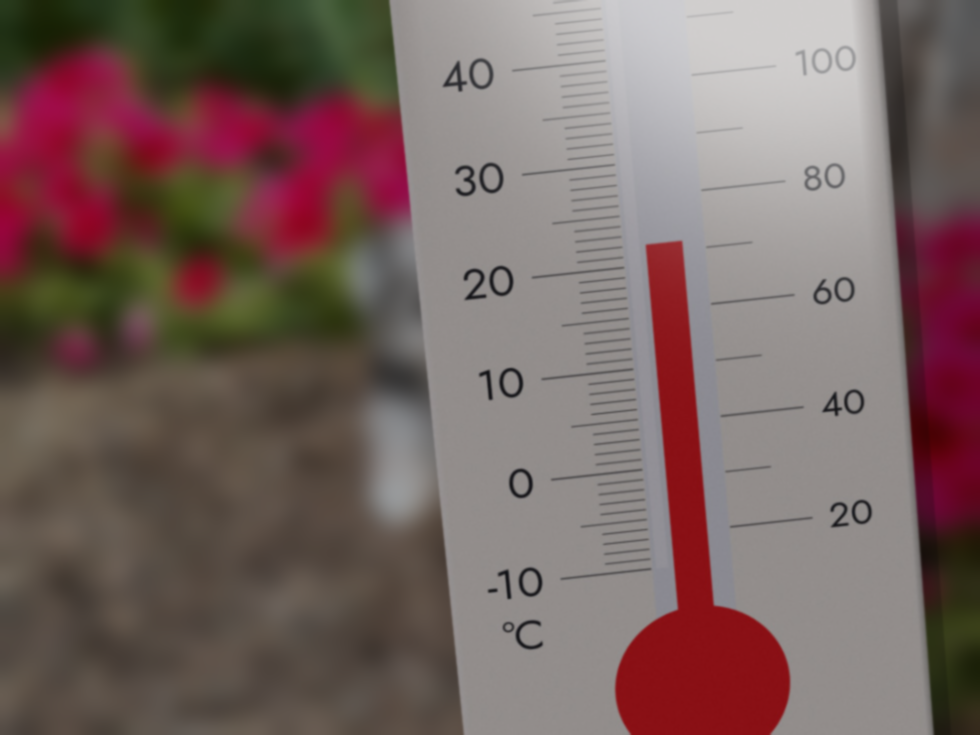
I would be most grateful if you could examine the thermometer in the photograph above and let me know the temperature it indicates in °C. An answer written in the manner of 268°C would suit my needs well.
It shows 22°C
